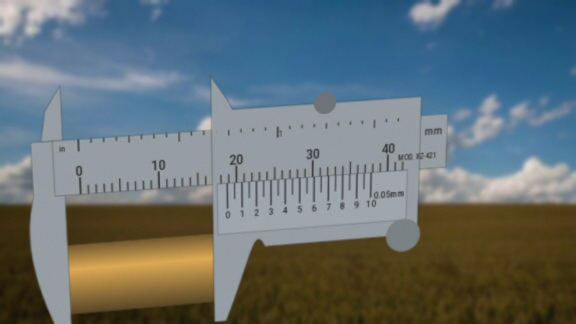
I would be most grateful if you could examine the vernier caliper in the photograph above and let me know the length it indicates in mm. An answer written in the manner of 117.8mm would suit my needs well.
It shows 18.8mm
